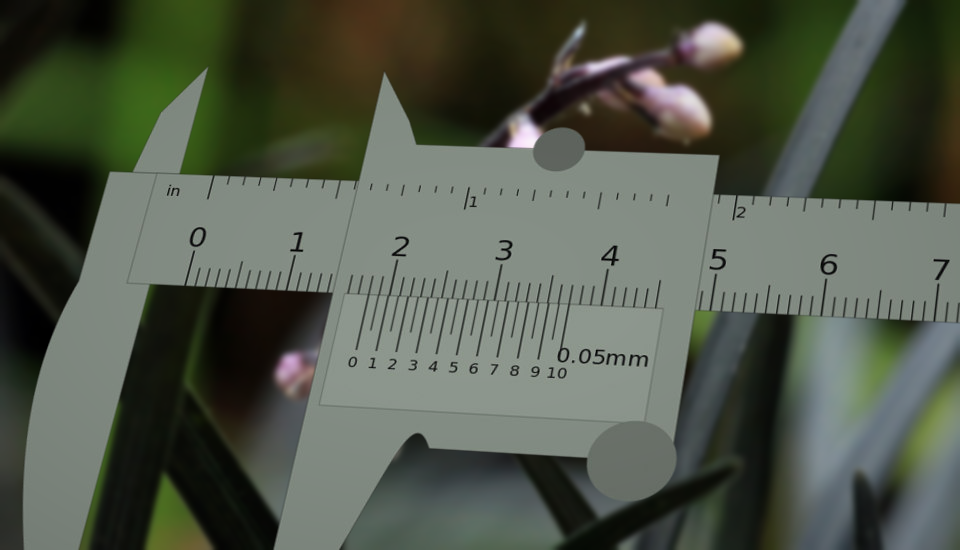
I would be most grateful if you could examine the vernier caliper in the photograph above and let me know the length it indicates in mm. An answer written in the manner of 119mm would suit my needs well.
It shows 18.0mm
